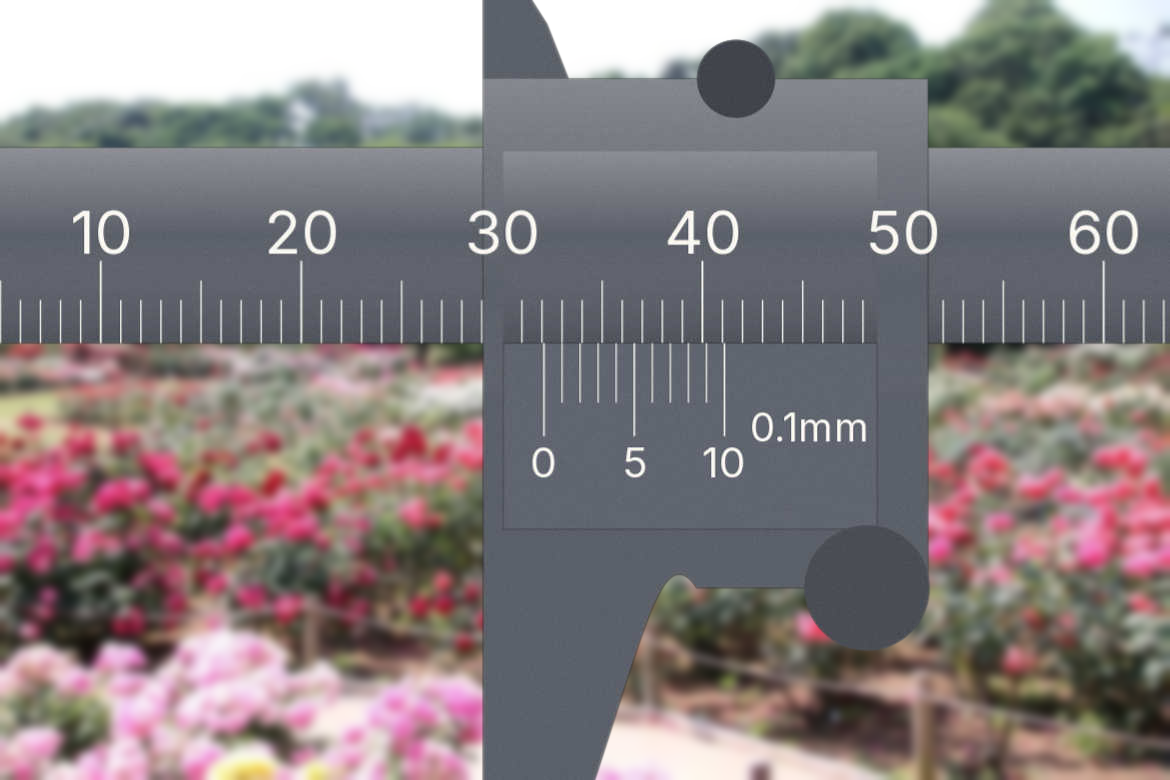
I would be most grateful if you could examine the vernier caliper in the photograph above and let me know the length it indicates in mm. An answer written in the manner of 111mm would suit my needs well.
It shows 32.1mm
